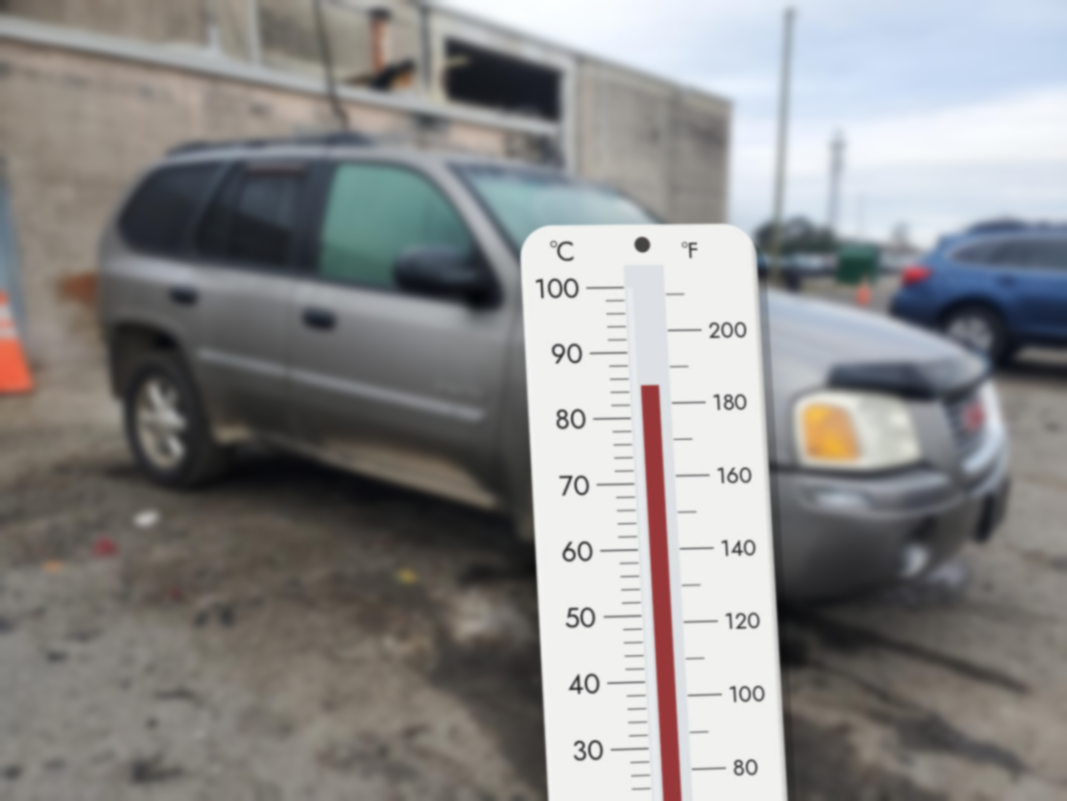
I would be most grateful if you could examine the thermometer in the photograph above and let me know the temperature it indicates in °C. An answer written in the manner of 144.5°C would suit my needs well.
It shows 85°C
